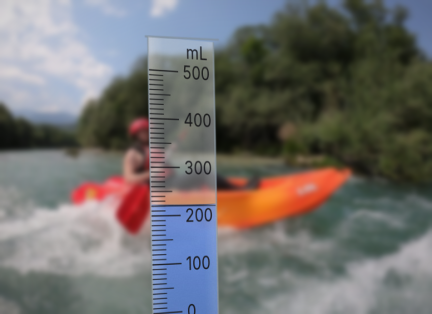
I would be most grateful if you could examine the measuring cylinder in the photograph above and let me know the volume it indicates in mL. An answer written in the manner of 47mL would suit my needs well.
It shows 220mL
